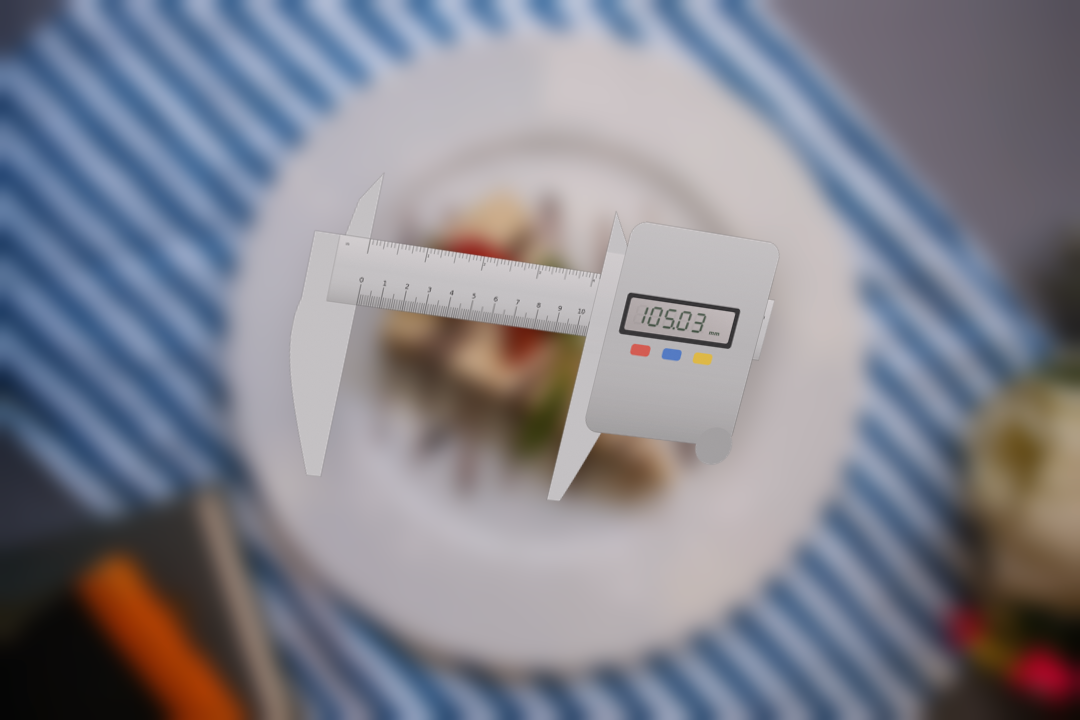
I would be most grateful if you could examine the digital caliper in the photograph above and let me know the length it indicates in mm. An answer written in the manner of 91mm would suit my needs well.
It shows 105.03mm
